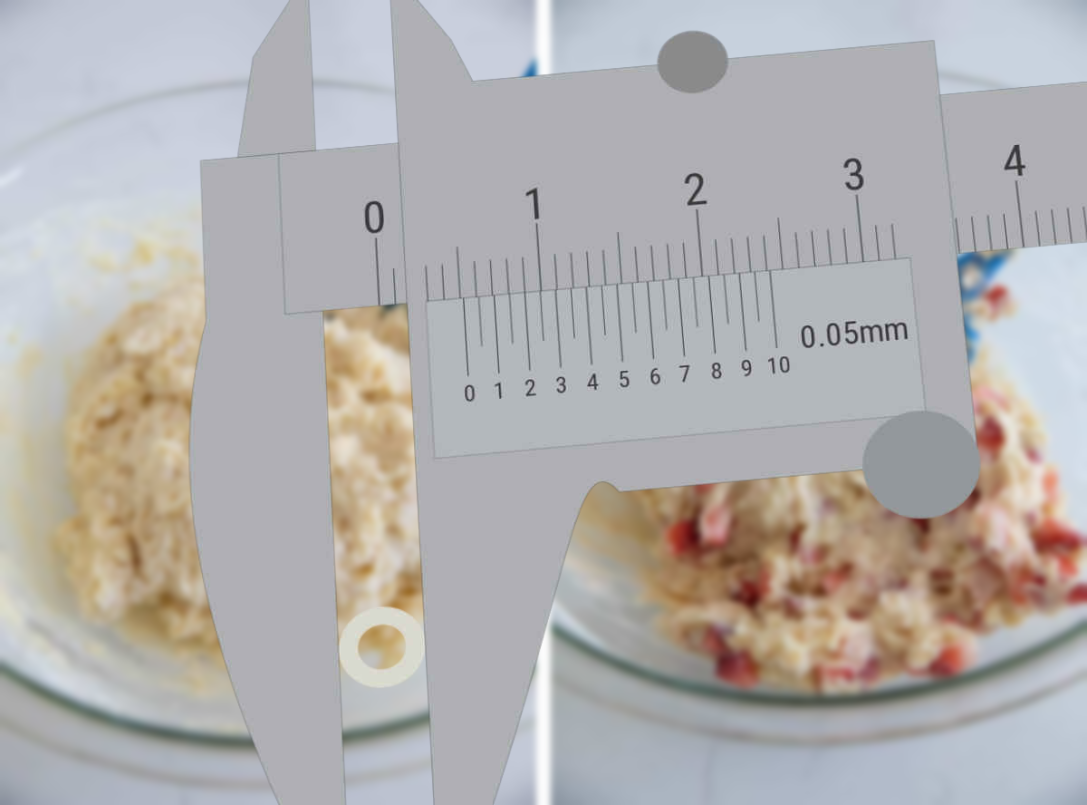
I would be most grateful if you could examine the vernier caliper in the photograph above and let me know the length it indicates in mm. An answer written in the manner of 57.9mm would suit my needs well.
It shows 5.2mm
